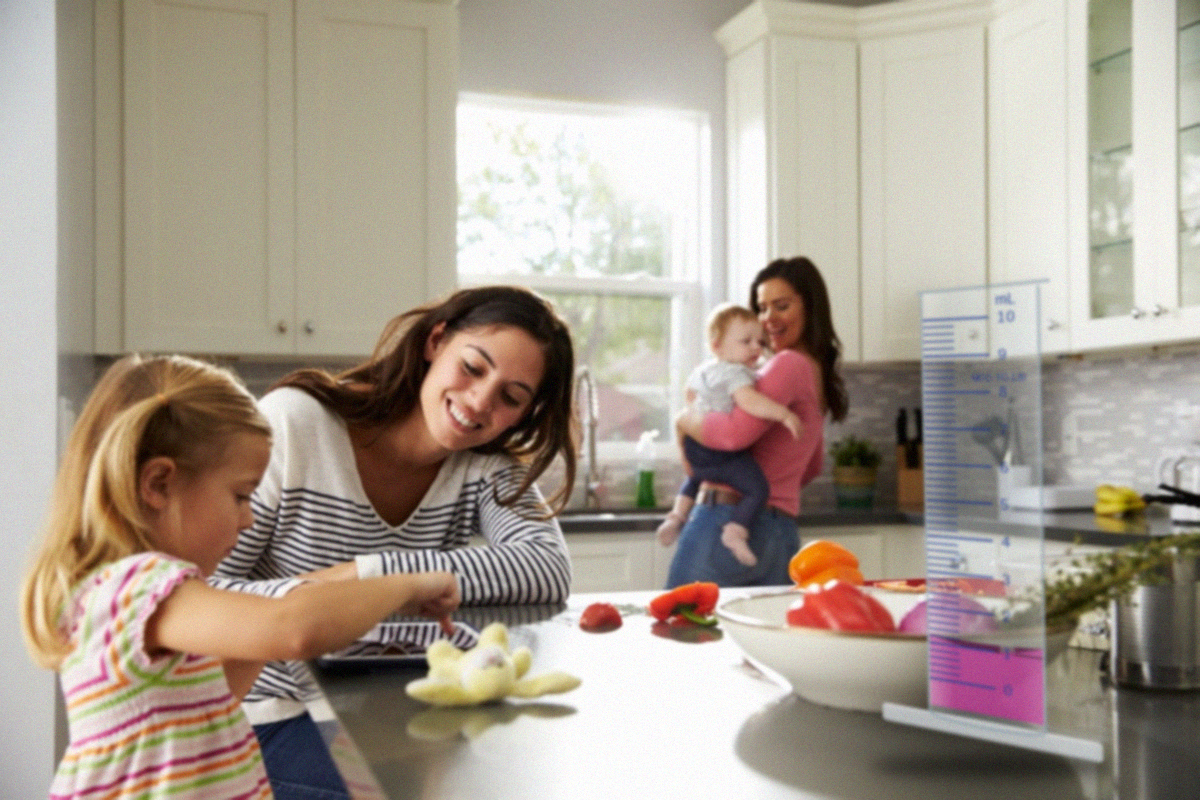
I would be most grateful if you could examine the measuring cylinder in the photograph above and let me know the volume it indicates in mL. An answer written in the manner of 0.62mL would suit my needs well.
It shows 1mL
